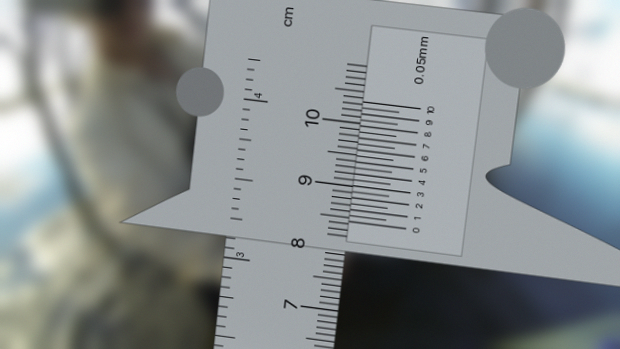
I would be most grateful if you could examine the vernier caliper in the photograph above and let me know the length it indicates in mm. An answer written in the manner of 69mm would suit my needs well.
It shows 84.4mm
